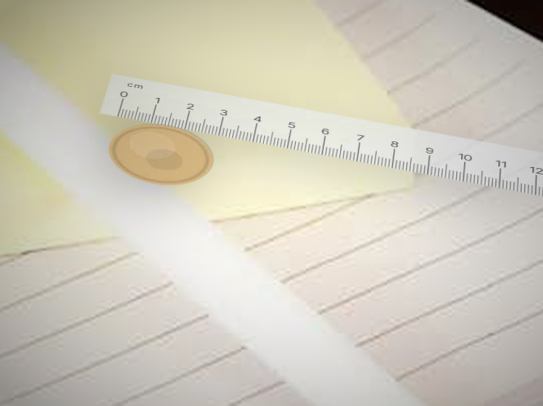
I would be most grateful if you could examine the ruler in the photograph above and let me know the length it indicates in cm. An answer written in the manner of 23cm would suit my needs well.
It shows 3cm
